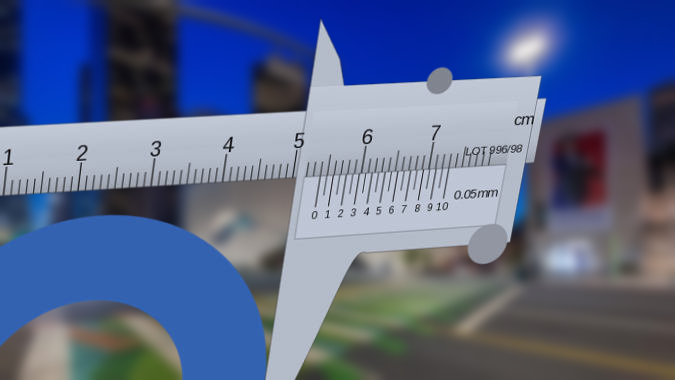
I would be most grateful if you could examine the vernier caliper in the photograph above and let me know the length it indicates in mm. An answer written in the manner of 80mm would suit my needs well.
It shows 54.0mm
